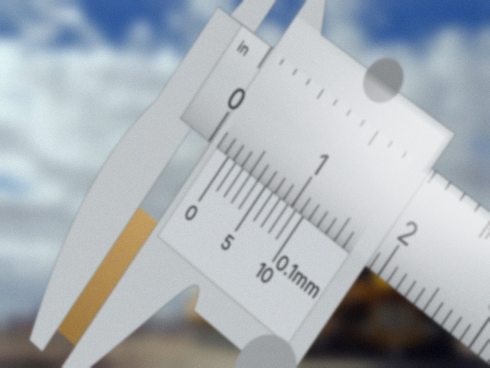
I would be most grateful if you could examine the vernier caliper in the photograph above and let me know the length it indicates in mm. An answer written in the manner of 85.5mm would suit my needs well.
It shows 2.4mm
